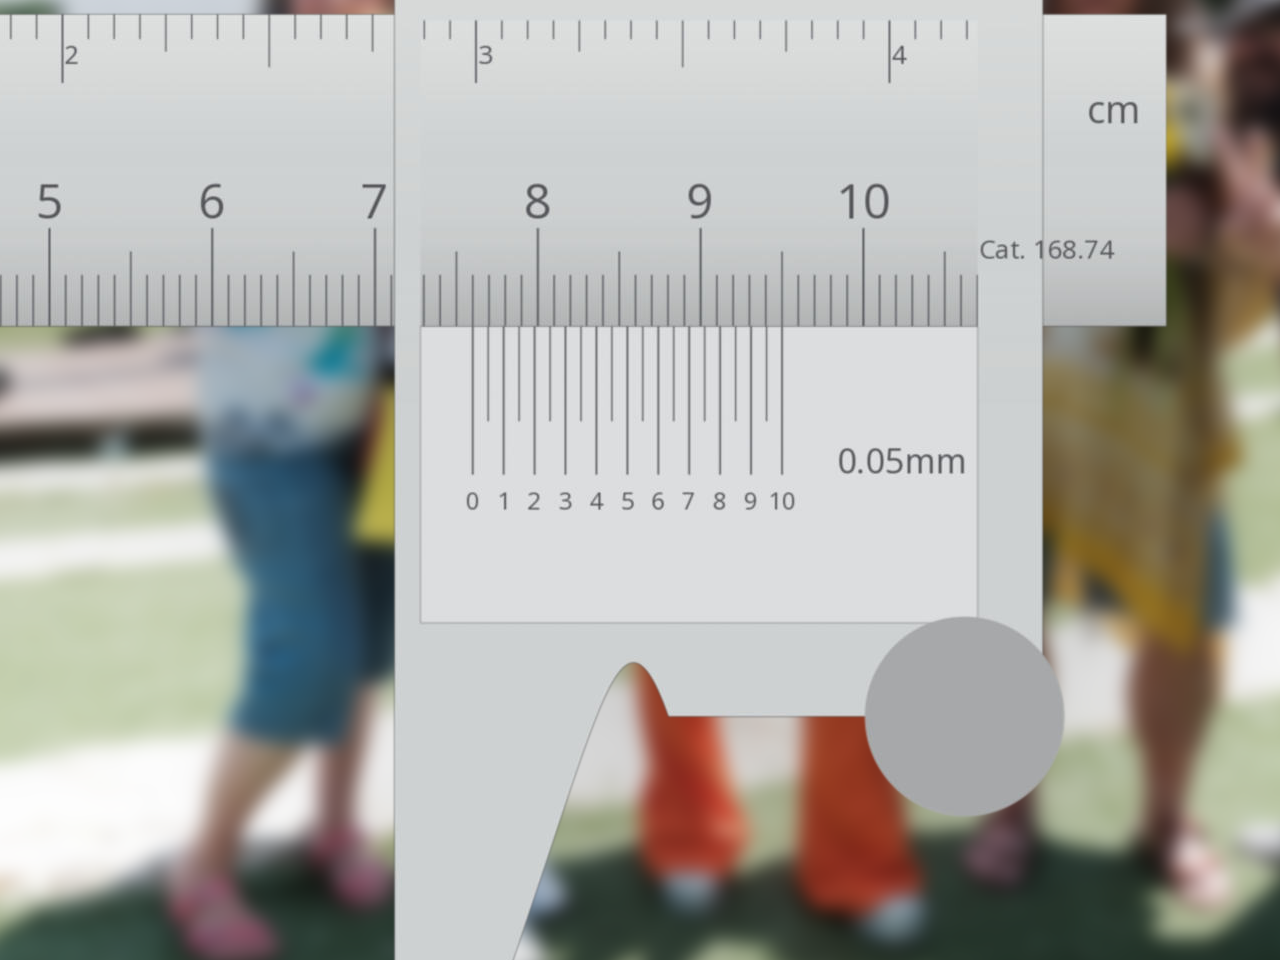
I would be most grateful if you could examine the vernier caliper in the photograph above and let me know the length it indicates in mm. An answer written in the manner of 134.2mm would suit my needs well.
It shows 76.0mm
